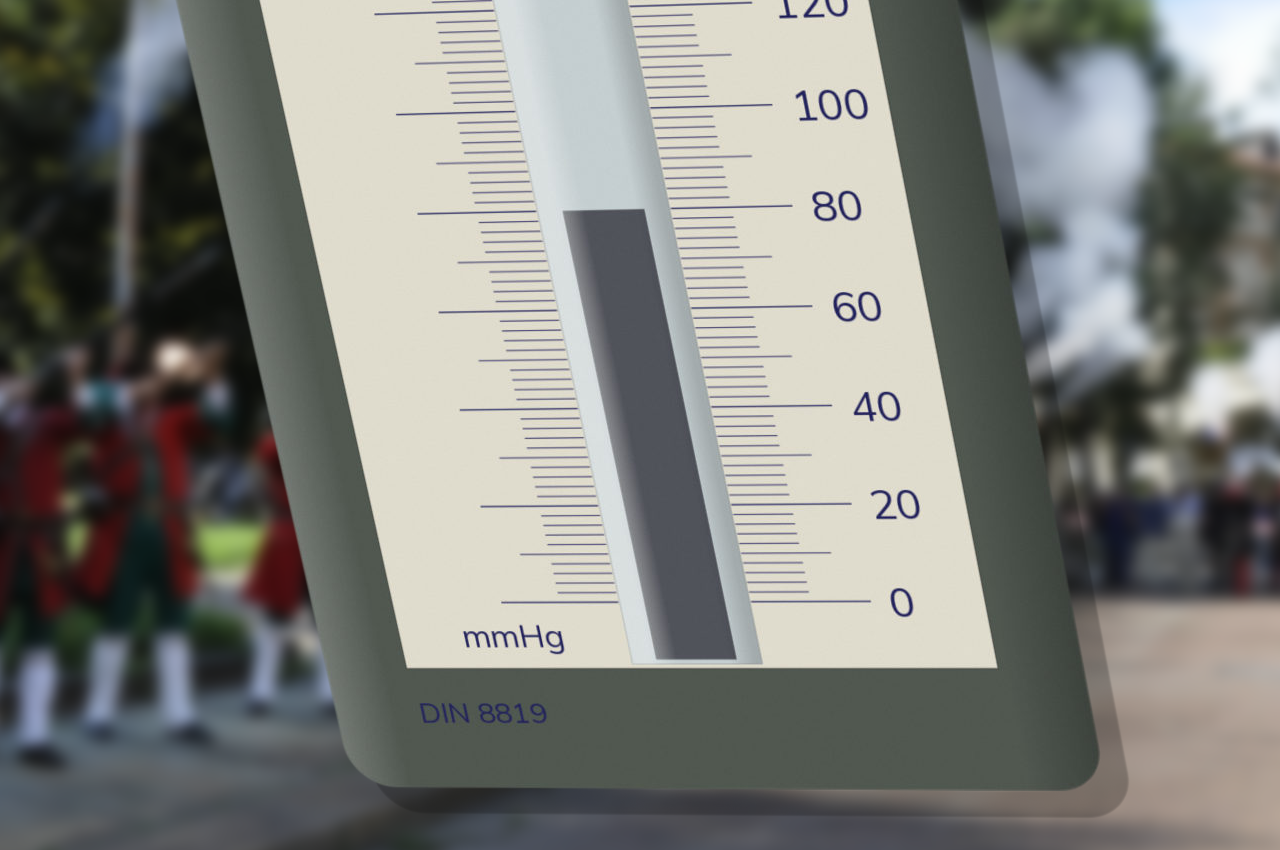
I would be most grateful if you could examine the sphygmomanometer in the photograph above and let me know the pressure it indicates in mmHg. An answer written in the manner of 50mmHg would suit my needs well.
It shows 80mmHg
